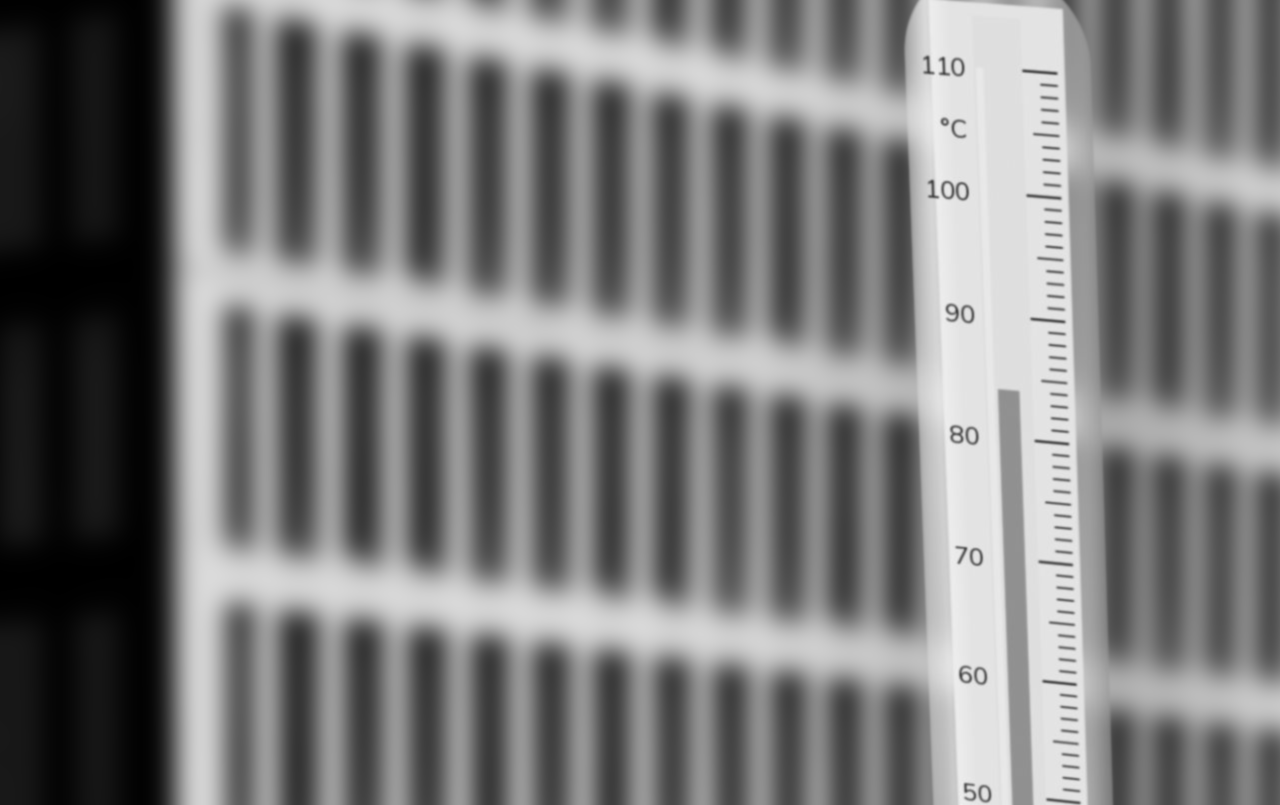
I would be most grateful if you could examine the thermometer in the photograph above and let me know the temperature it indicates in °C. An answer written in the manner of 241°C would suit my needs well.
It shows 84°C
